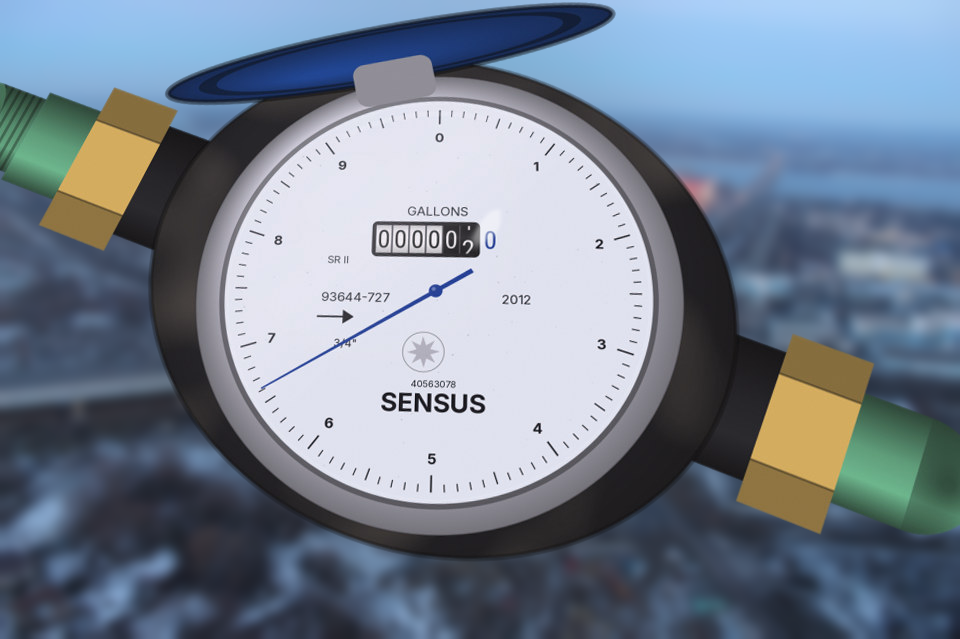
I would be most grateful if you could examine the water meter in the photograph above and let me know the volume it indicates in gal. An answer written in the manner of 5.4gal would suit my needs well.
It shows 16.6gal
